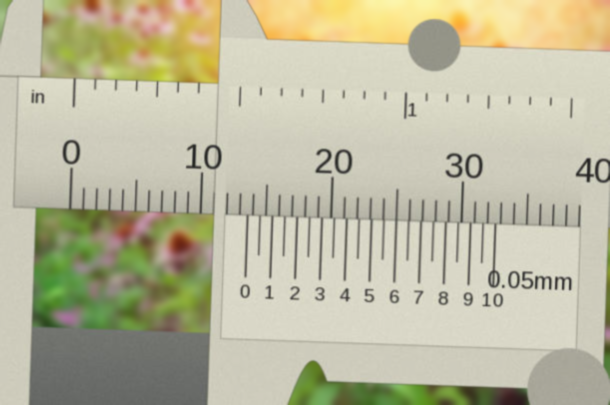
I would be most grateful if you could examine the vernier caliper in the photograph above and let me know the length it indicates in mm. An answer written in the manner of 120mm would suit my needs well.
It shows 13.6mm
